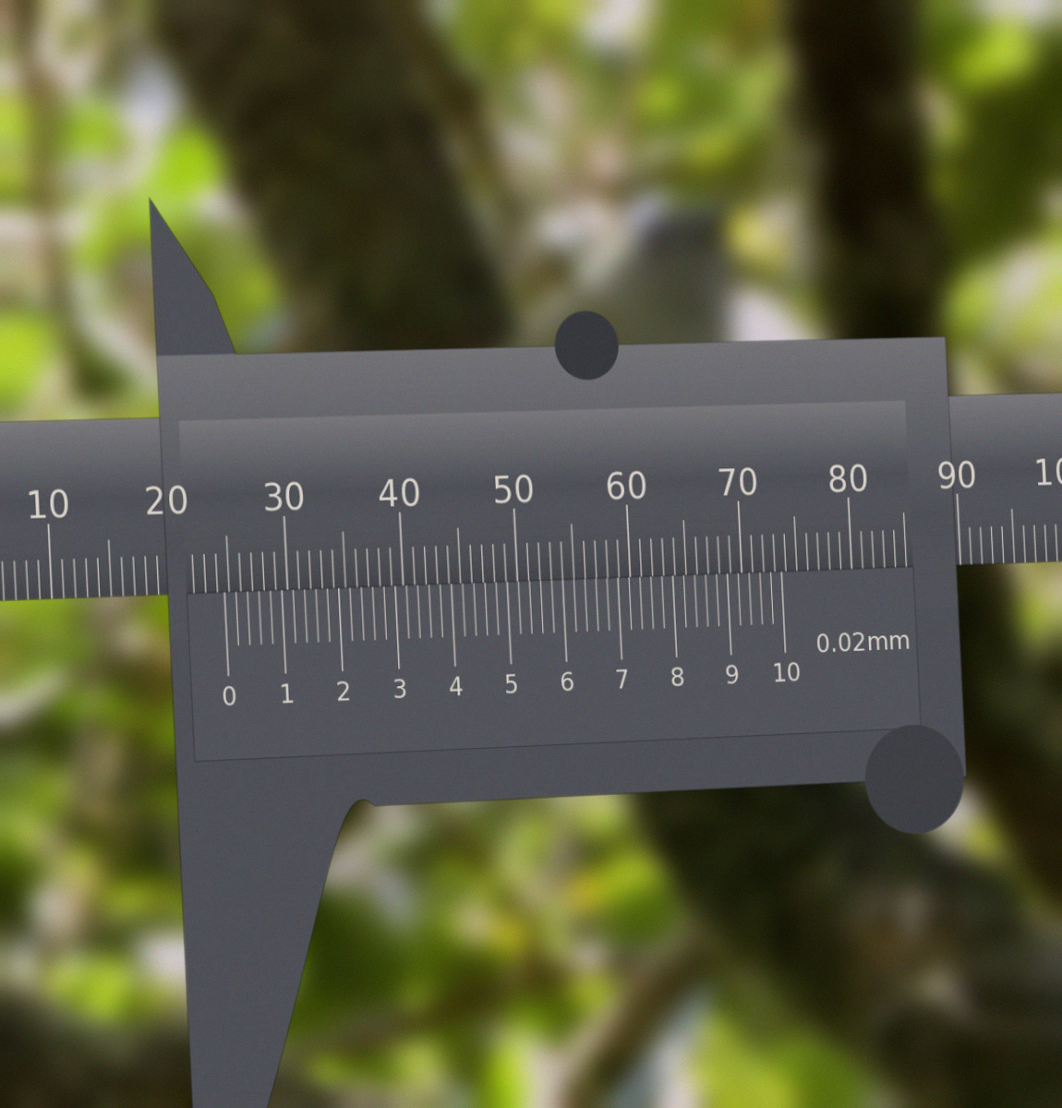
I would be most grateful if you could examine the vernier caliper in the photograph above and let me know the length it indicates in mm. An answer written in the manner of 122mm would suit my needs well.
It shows 24.6mm
